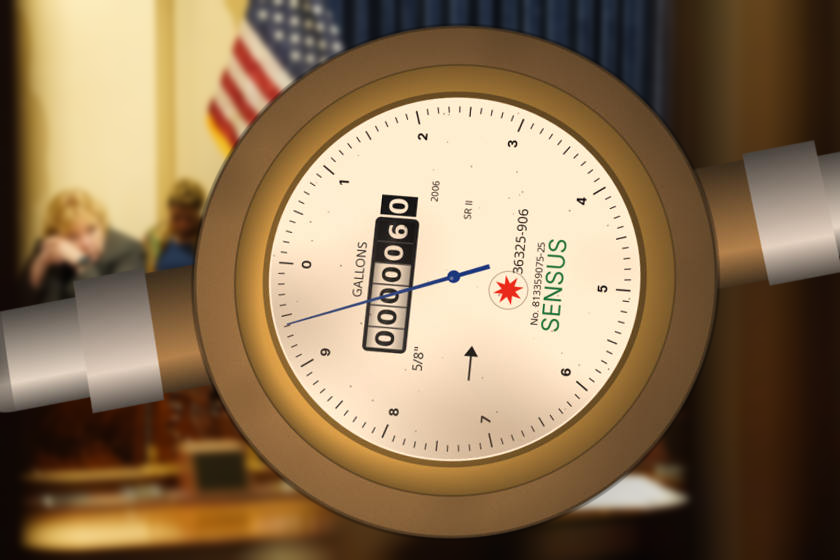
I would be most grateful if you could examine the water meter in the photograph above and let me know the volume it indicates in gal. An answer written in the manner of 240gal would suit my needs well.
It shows 59.4gal
